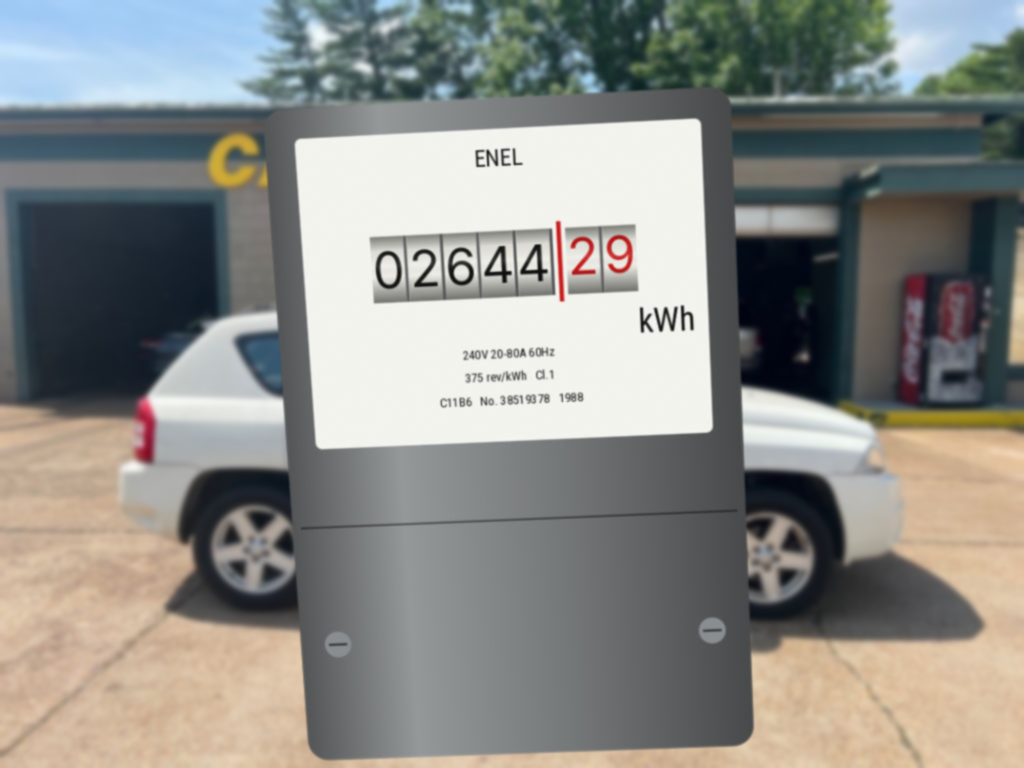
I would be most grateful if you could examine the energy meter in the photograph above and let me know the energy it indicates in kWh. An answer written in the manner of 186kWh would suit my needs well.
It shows 2644.29kWh
